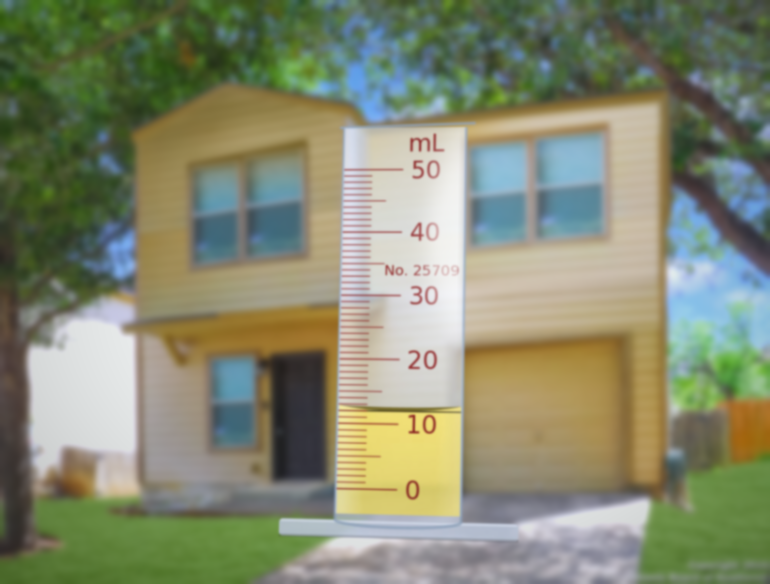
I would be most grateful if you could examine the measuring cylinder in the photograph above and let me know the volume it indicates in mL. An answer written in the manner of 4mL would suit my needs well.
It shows 12mL
